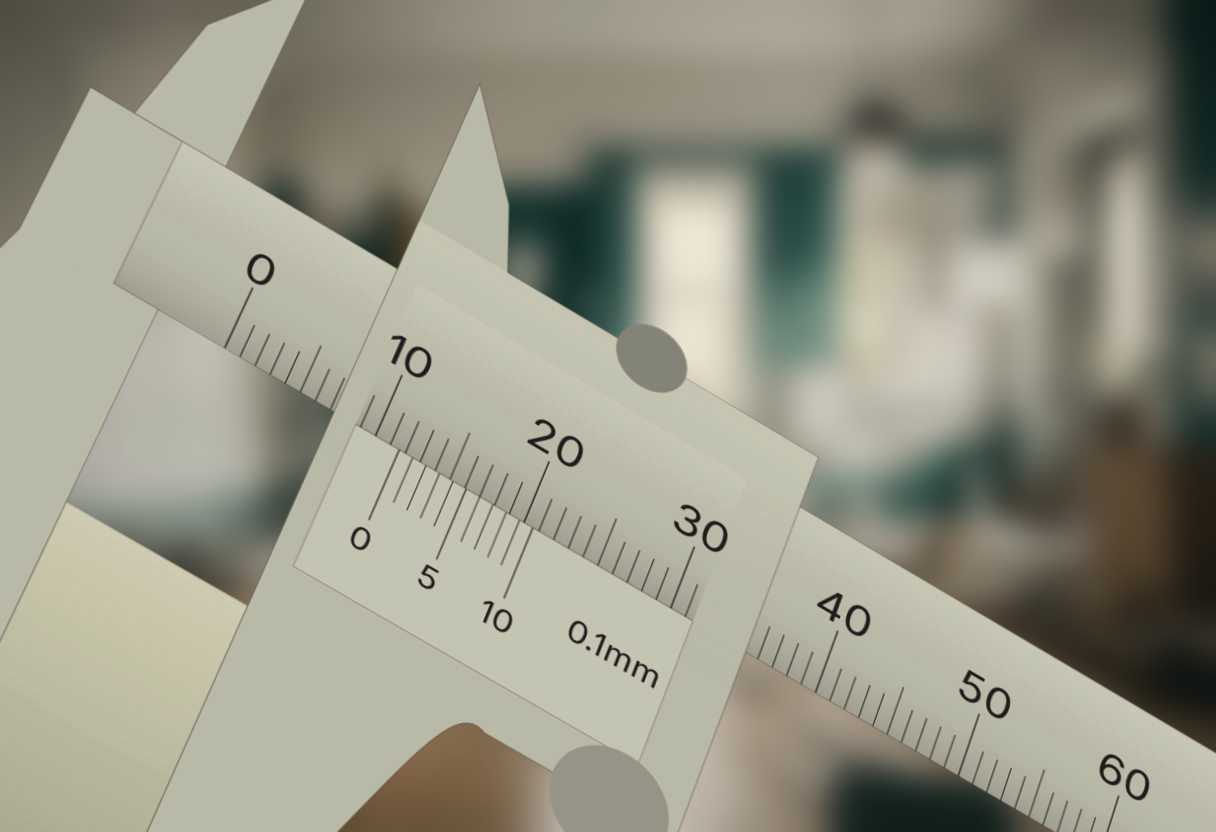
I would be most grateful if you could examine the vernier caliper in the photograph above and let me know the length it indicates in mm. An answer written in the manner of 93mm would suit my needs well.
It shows 11.6mm
